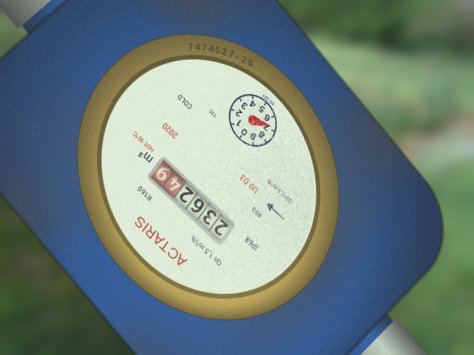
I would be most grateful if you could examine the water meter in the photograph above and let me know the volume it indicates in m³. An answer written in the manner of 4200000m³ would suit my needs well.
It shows 2362.496m³
